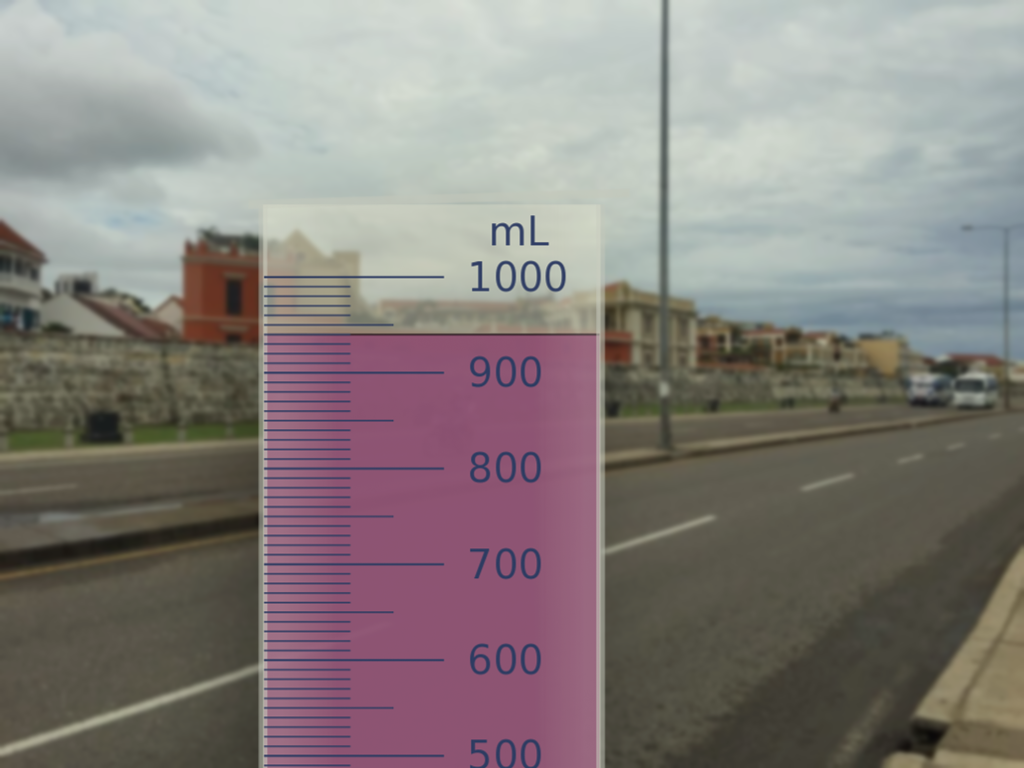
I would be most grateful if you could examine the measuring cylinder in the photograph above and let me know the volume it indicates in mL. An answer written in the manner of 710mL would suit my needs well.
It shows 940mL
